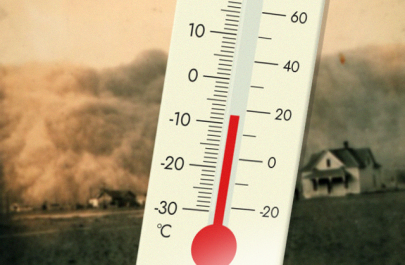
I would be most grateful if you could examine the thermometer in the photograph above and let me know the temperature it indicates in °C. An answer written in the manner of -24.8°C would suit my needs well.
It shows -8°C
